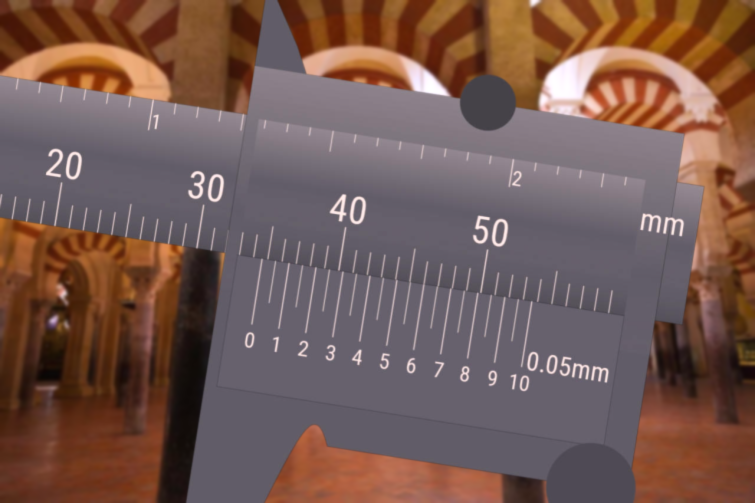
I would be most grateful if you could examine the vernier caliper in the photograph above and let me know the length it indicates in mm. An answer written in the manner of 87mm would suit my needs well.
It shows 34.6mm
